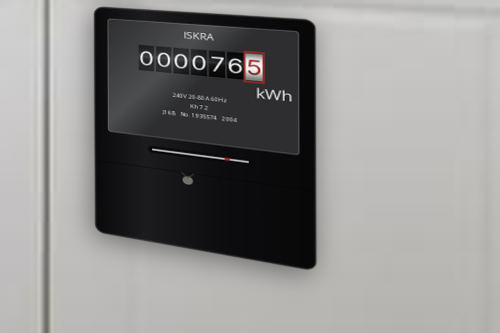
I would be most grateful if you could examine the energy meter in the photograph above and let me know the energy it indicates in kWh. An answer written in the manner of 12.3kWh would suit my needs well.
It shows 76.5kWh
